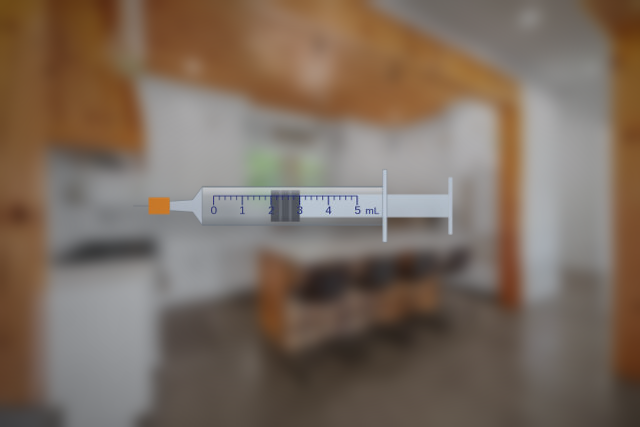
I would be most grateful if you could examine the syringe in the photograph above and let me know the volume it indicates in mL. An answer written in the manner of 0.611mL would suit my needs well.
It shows 2mL
